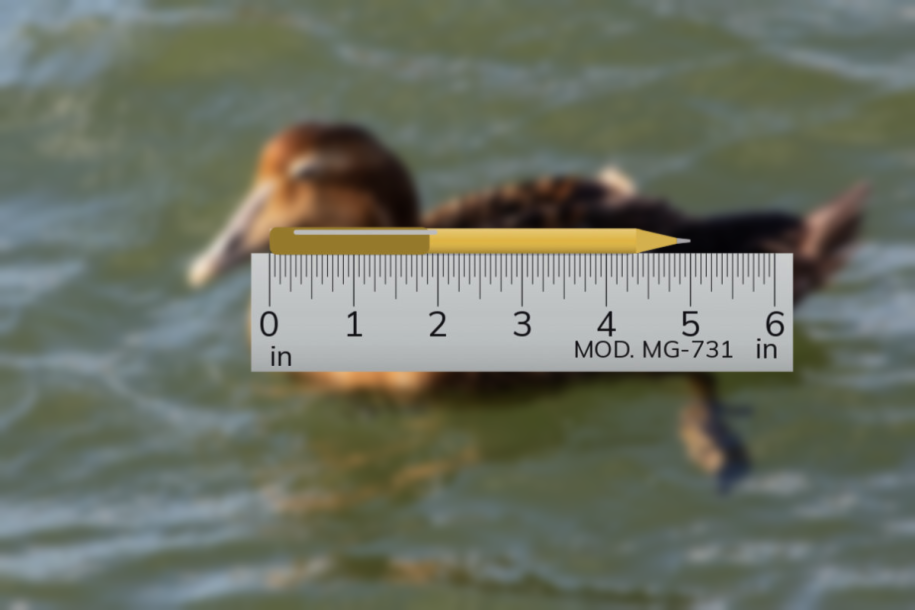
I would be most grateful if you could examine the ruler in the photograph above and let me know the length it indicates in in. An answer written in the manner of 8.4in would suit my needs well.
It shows 5in
